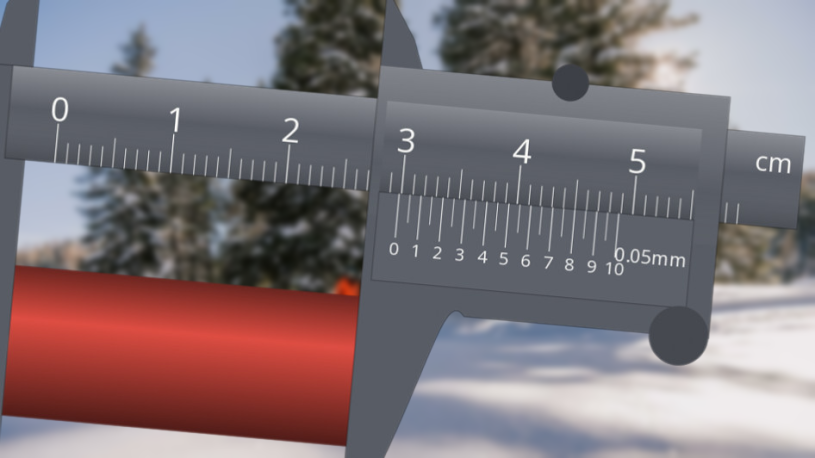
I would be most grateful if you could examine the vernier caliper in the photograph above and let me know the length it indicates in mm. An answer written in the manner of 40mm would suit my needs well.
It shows 29.8mm
